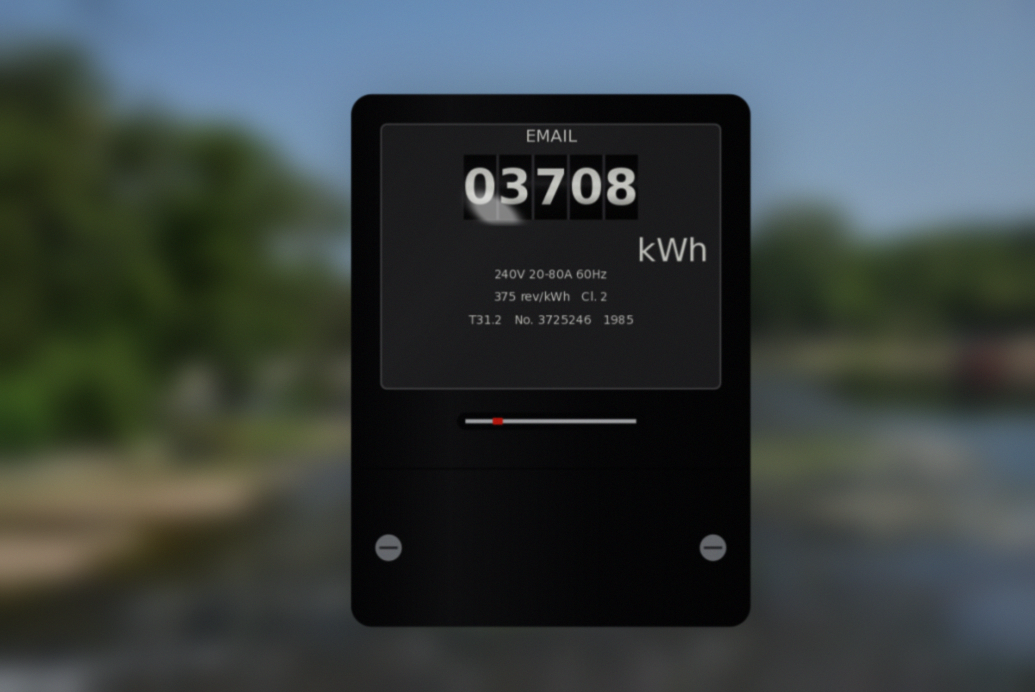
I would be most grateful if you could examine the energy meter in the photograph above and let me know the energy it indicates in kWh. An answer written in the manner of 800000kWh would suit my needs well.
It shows 3708kWh
